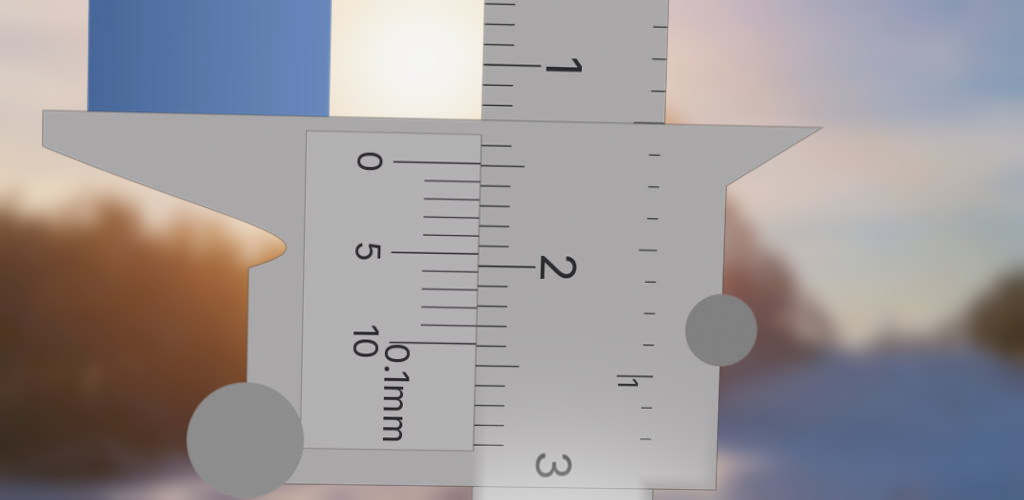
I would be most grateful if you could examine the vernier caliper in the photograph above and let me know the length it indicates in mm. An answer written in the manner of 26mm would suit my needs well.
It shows 14.9mm
